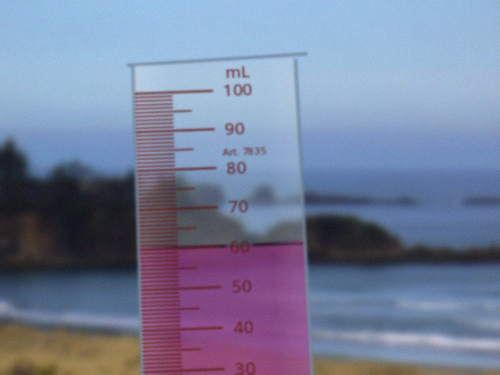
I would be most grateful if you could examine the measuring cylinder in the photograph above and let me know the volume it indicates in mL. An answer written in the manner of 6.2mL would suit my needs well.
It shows 60mL
